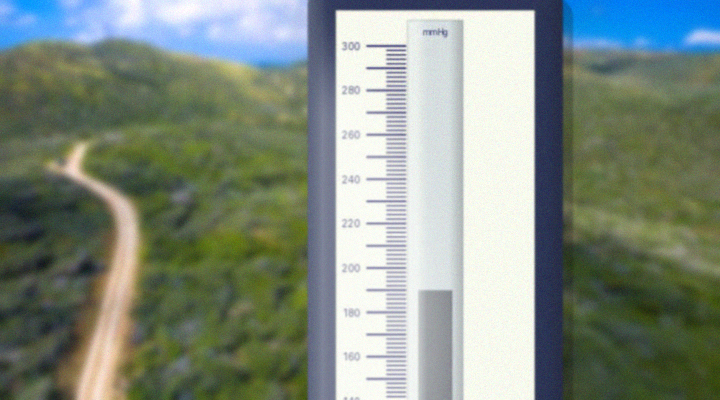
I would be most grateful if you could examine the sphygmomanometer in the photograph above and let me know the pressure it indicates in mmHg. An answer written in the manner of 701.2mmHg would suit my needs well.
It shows 190mmHg
